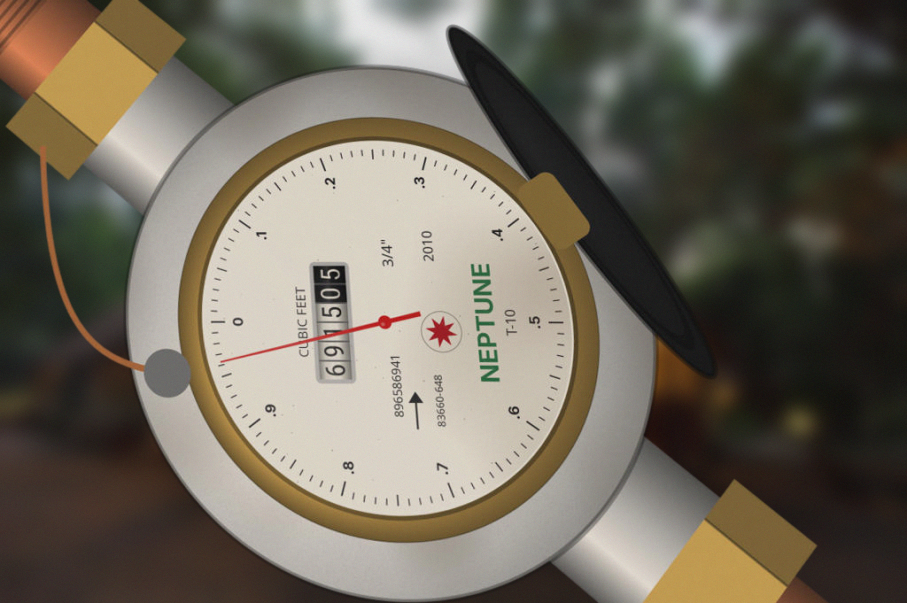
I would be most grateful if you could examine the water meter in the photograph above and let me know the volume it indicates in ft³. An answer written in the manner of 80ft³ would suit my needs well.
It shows 691504.96ft³
